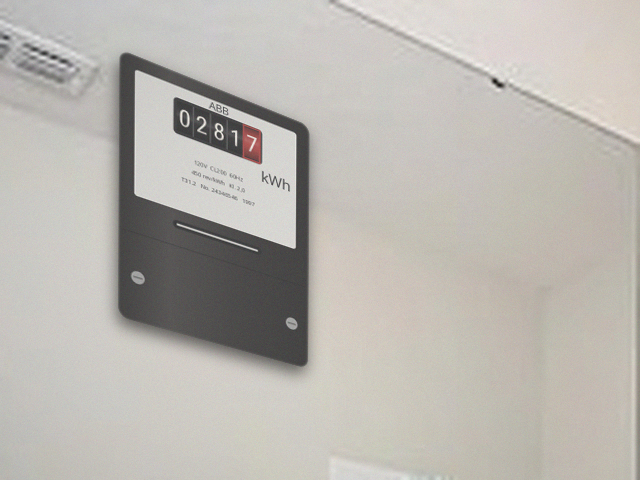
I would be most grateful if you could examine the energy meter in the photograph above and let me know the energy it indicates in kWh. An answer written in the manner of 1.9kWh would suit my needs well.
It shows 281.7kWh
